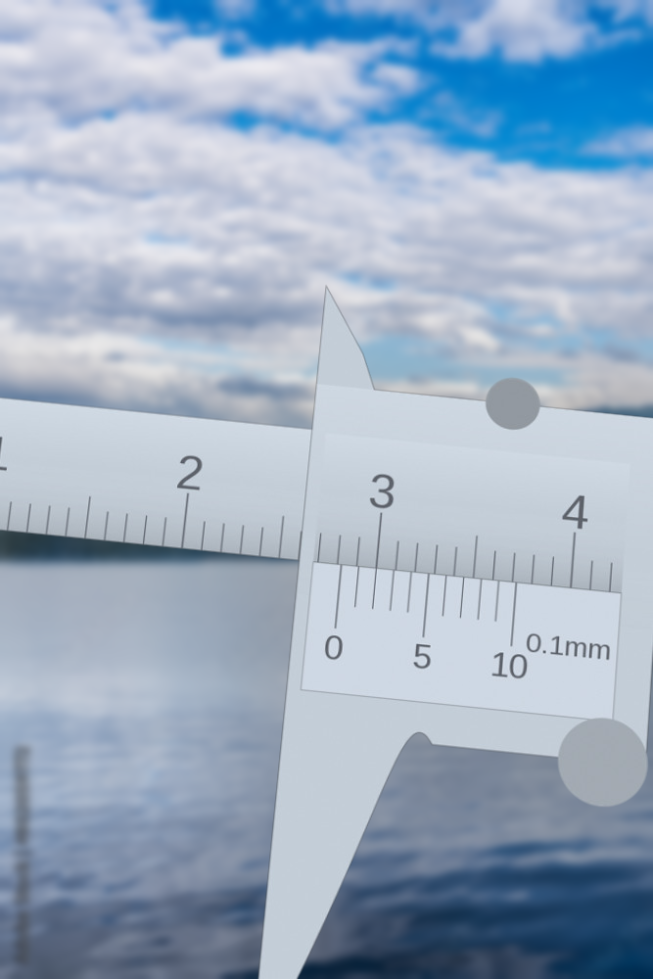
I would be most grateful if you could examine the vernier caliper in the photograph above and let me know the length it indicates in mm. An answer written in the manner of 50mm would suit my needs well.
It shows 28.2mm
